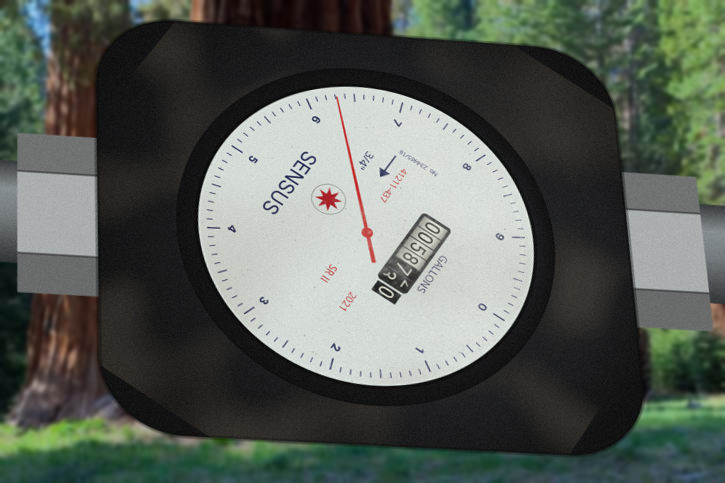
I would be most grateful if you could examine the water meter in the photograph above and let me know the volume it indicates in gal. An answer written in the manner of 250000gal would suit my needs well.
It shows 58726.3gal
